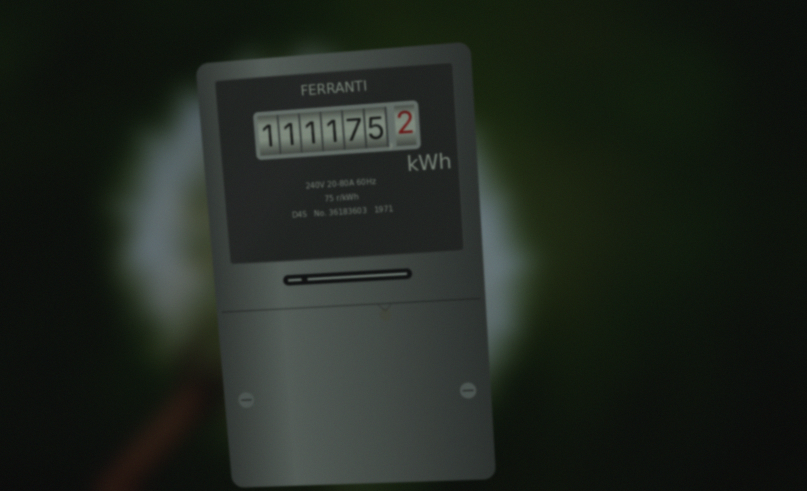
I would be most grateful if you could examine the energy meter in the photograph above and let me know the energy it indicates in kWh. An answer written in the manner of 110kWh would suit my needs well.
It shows 111175.2kWh
